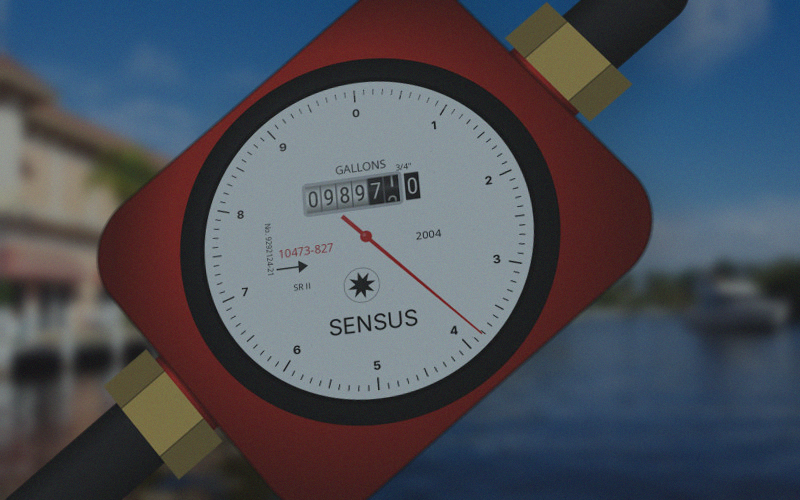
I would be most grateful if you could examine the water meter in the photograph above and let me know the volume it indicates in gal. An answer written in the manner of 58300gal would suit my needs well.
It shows 989713.8gal
